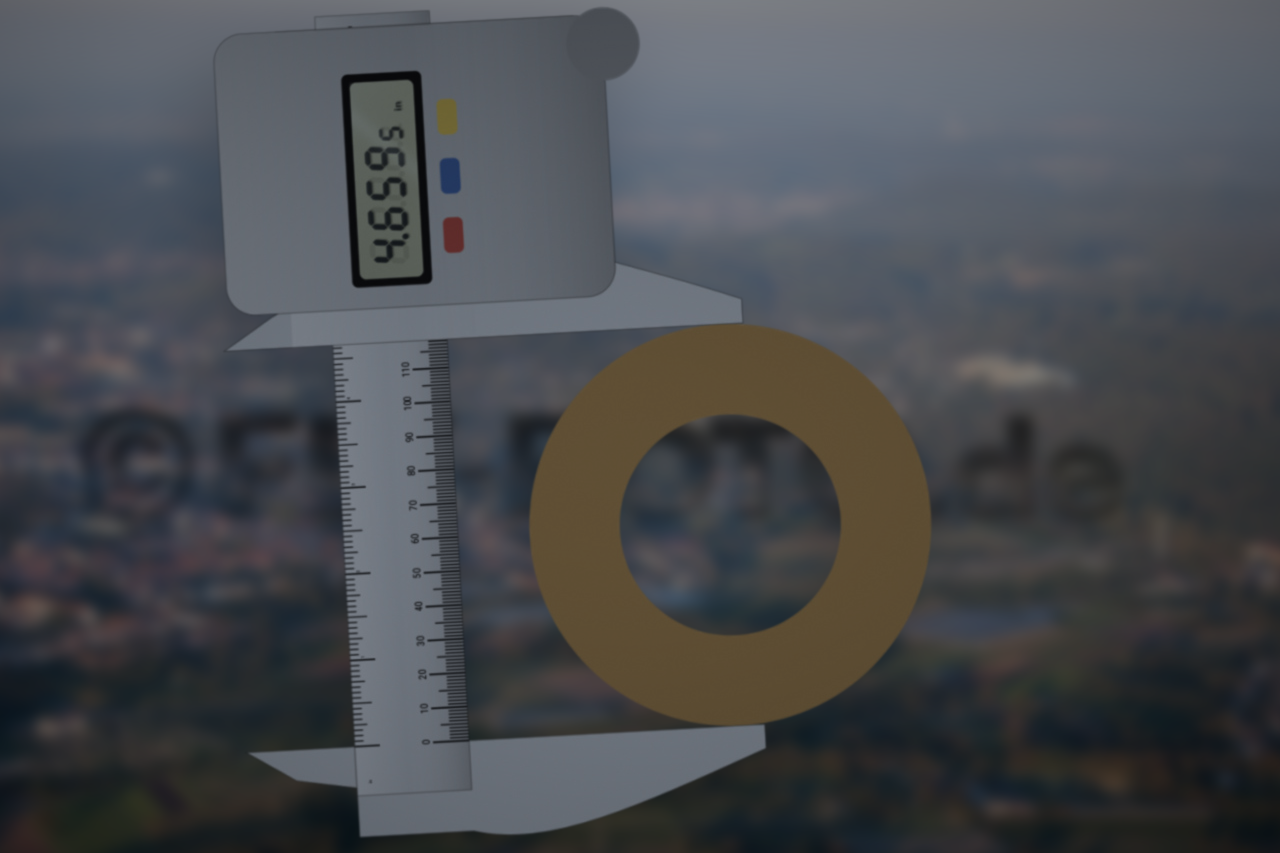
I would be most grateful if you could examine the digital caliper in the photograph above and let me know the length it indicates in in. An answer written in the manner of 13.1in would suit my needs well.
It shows 4.6595in
